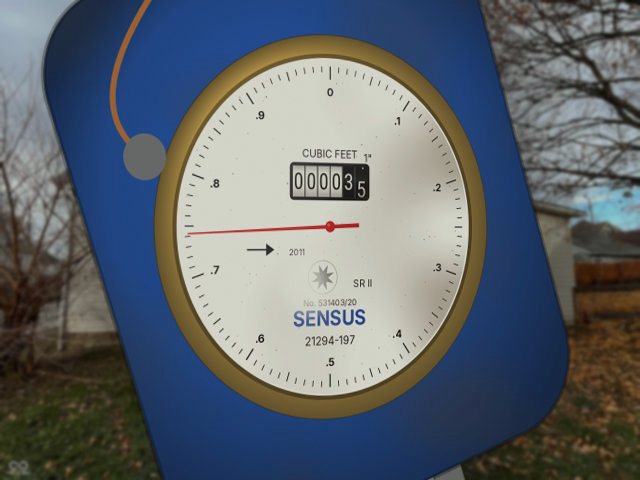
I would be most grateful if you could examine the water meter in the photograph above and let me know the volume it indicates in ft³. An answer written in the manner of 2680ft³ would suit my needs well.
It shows 34.74ft³
